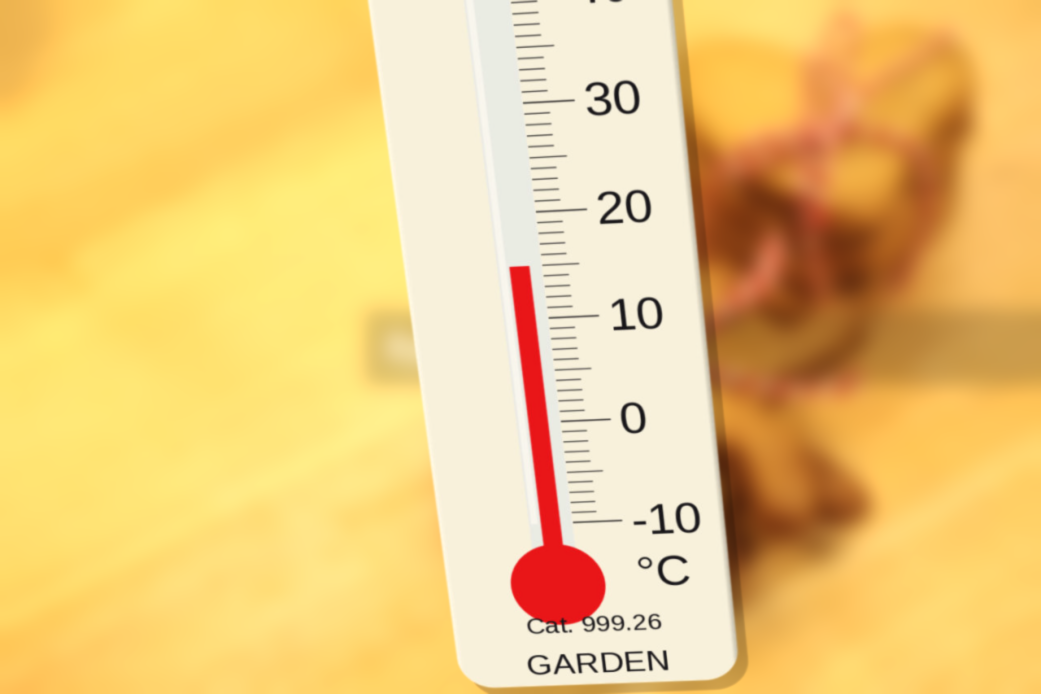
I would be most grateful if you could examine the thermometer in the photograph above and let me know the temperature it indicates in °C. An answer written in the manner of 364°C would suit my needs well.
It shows 15°C
